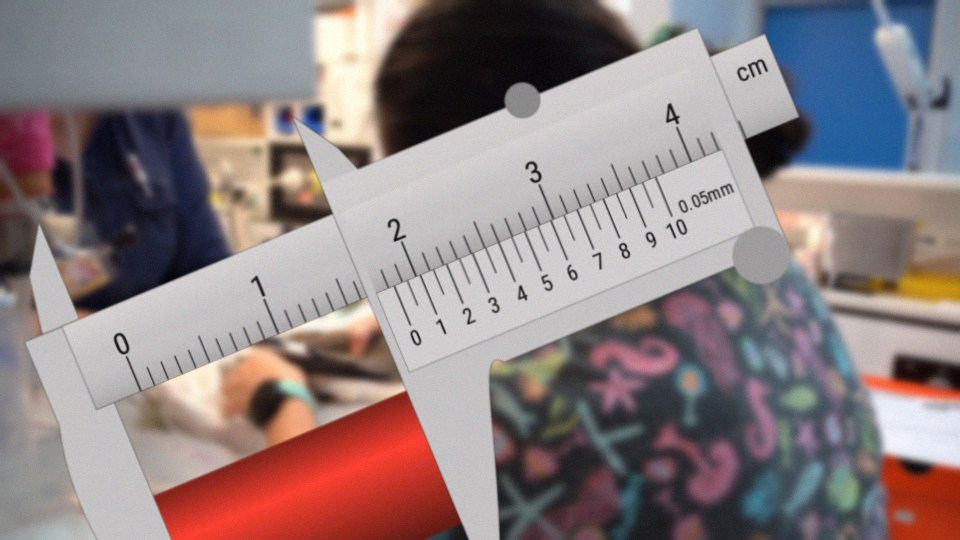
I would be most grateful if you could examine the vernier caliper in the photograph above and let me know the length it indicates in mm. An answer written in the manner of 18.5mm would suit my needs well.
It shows 18.4mm
